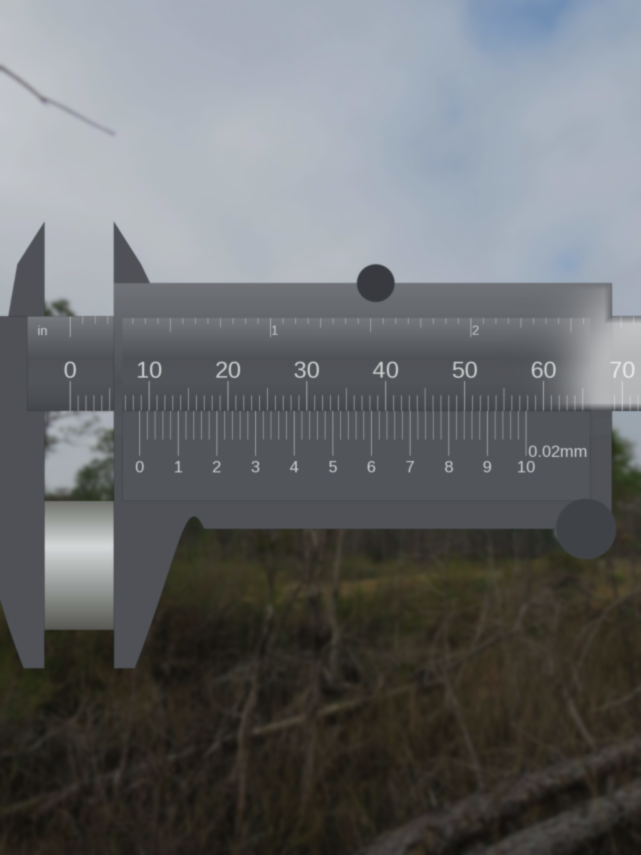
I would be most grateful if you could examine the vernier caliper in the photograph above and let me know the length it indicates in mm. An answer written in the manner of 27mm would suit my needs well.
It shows 8.8mm
